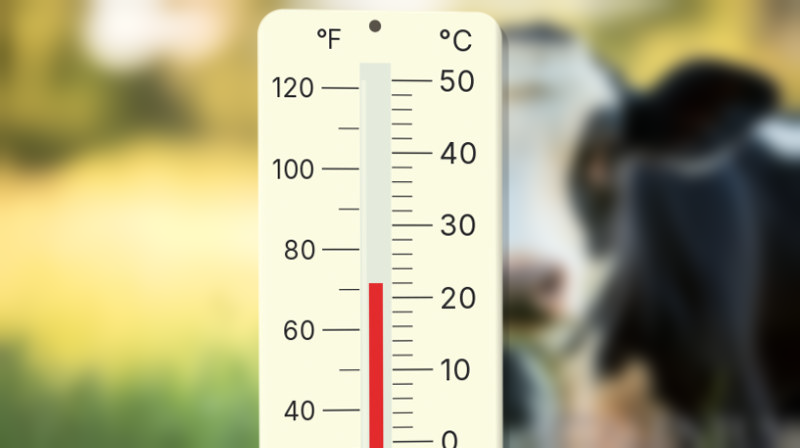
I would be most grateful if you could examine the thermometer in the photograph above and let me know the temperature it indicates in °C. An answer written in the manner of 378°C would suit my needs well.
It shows 22°C
